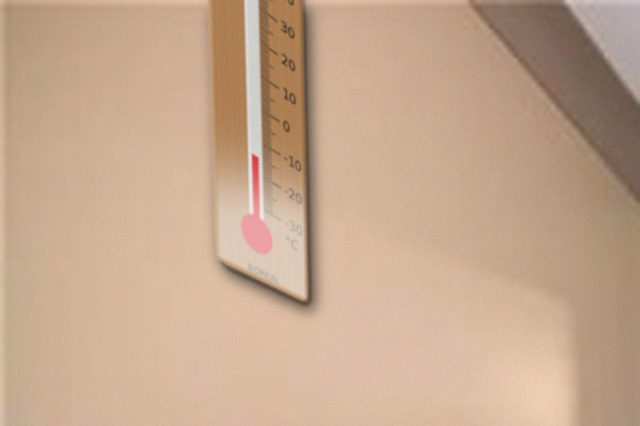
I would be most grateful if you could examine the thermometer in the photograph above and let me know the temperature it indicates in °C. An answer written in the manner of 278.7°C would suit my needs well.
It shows -15°C
